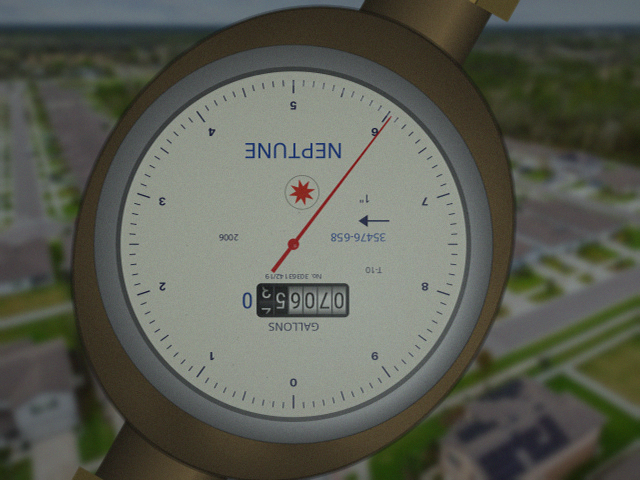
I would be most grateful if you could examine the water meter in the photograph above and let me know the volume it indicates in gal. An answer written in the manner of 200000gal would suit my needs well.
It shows 706526.0gal
